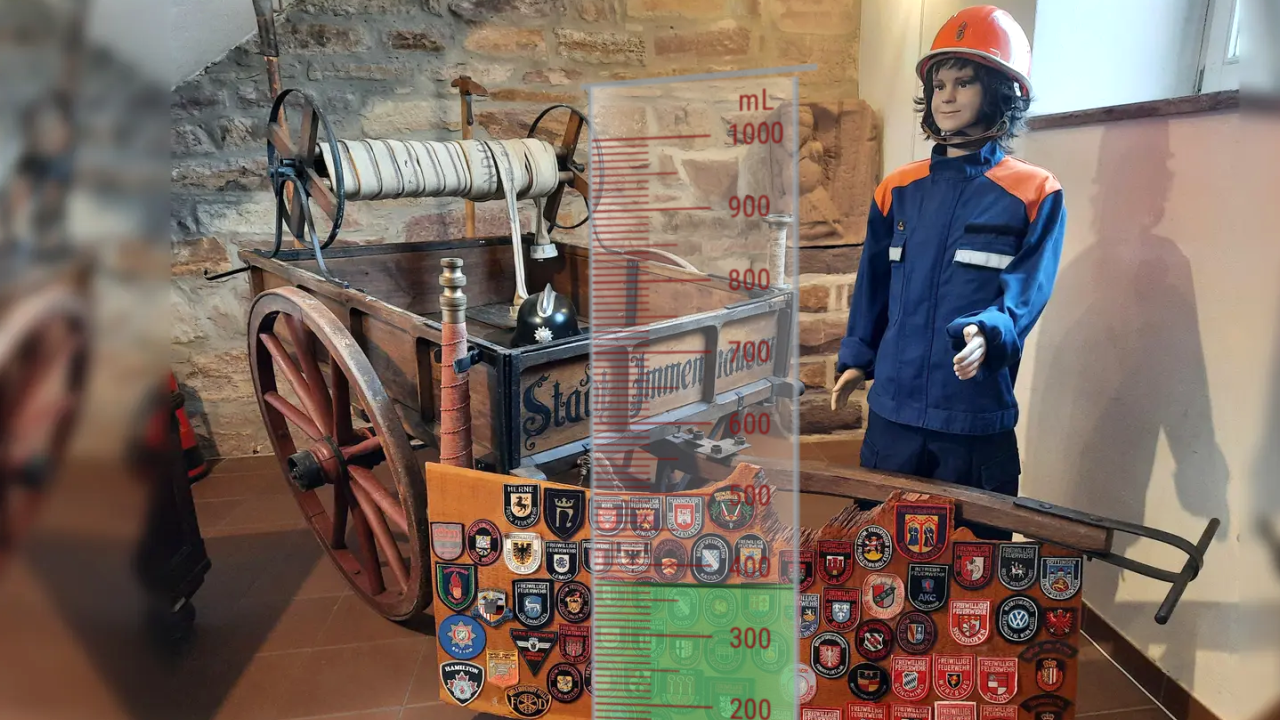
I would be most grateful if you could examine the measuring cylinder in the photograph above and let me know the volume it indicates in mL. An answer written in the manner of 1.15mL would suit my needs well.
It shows 370mL
